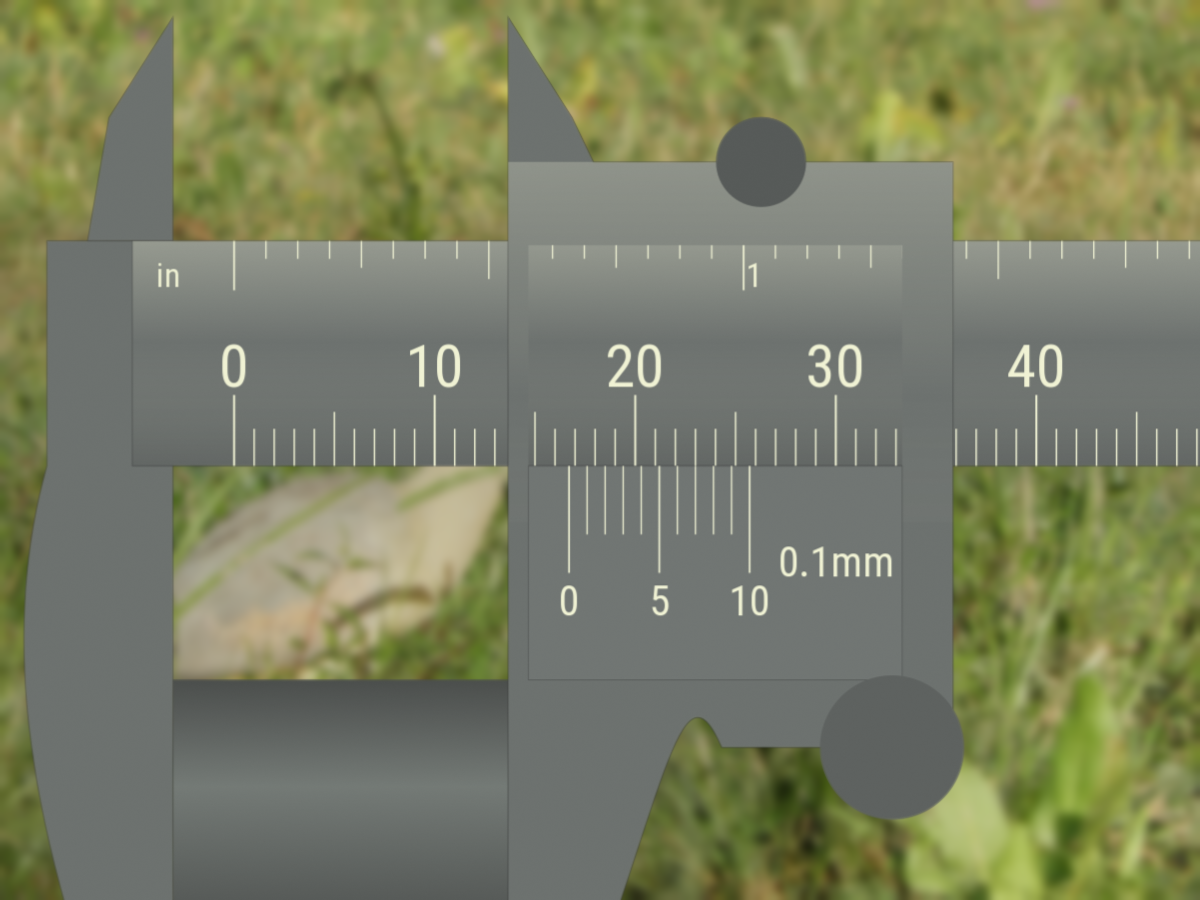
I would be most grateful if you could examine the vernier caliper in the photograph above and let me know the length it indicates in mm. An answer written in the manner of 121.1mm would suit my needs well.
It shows 16.7mm
